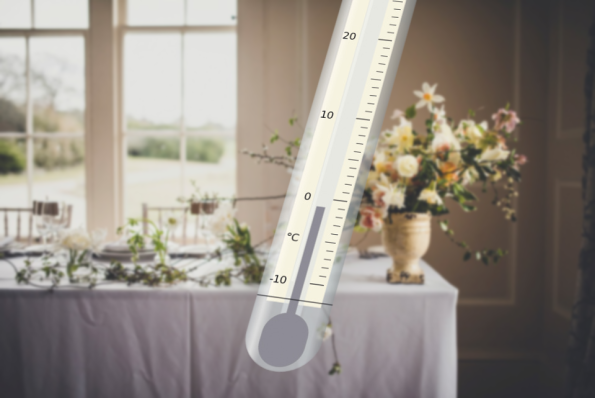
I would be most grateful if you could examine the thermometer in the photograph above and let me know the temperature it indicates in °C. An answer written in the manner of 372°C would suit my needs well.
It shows -1°C
